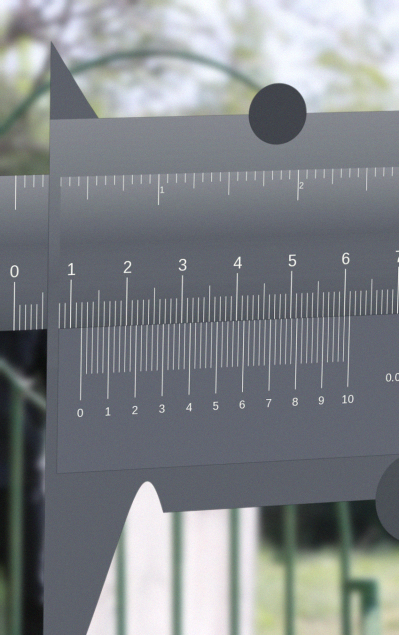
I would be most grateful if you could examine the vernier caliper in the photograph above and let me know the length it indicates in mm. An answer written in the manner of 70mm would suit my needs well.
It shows 12.0mm
